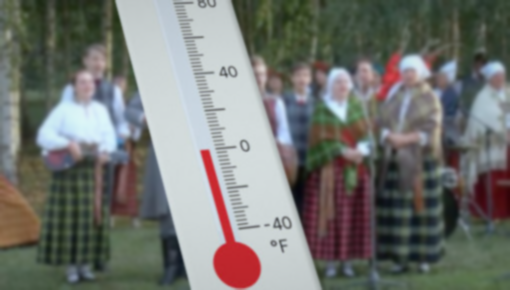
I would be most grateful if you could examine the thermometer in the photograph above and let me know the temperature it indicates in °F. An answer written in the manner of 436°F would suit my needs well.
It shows 0°F
